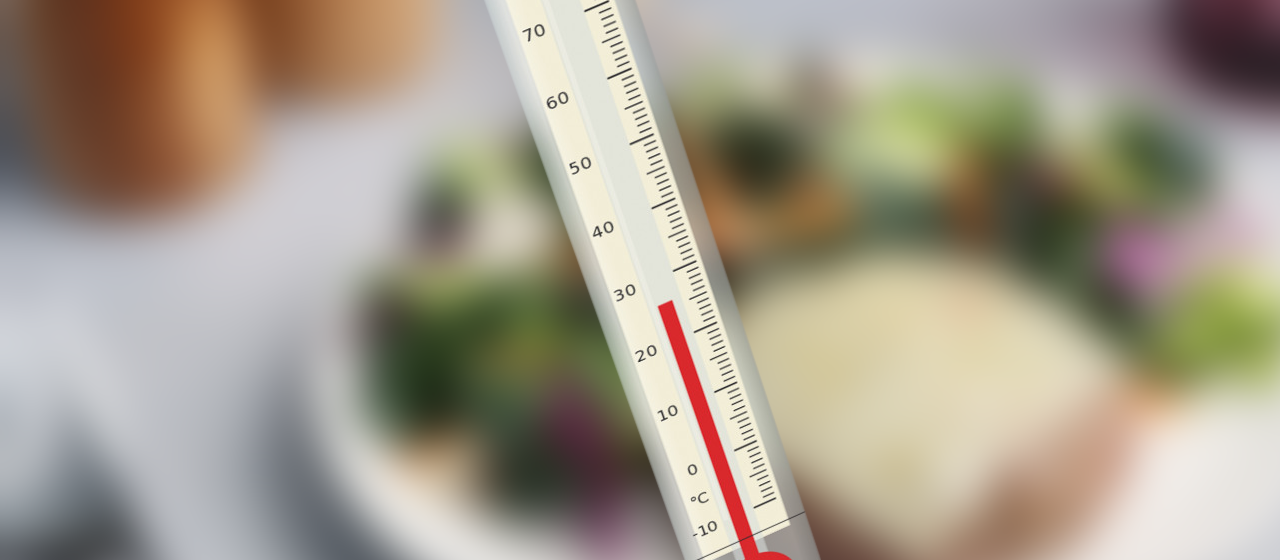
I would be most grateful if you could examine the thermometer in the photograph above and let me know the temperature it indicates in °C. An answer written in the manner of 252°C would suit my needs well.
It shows 26°C
